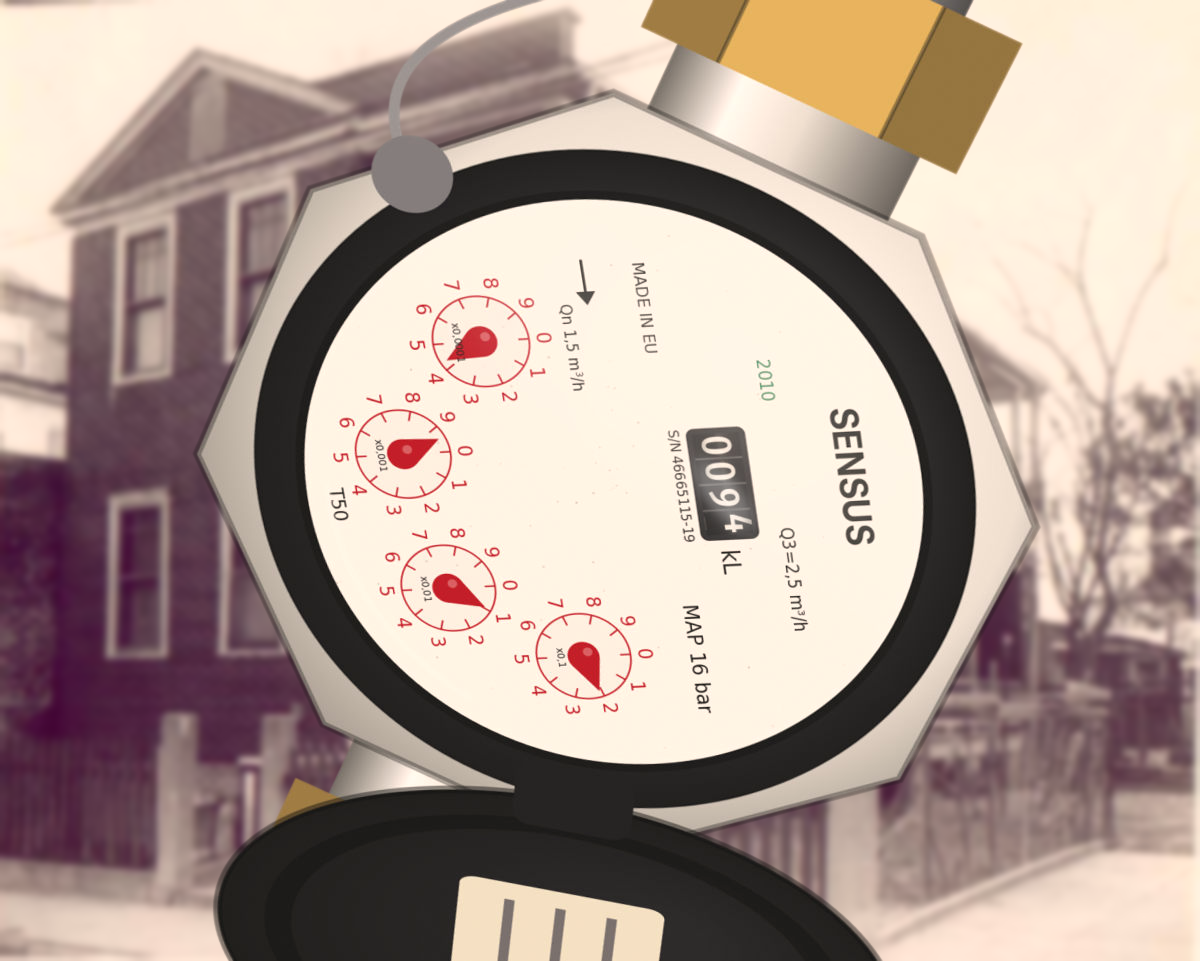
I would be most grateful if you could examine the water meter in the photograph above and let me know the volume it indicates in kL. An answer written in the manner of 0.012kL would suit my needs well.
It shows 94.2094kL
